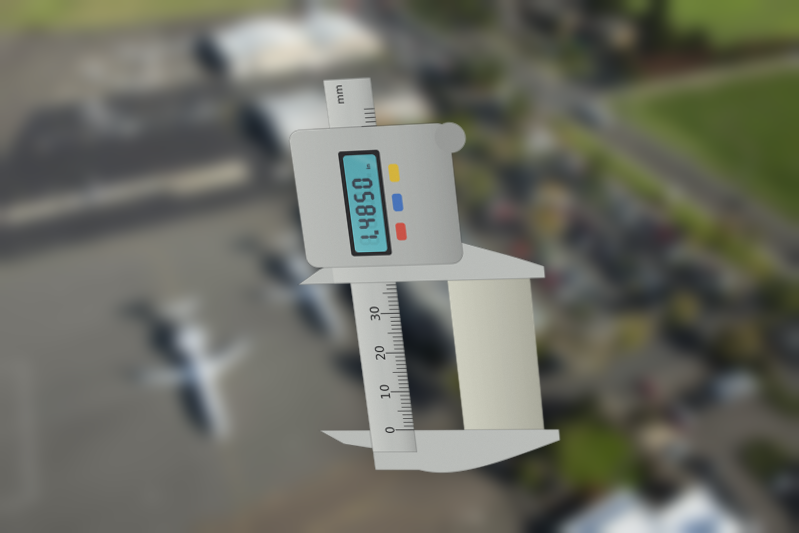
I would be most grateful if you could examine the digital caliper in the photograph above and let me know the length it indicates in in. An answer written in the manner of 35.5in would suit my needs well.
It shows 1.4850in
